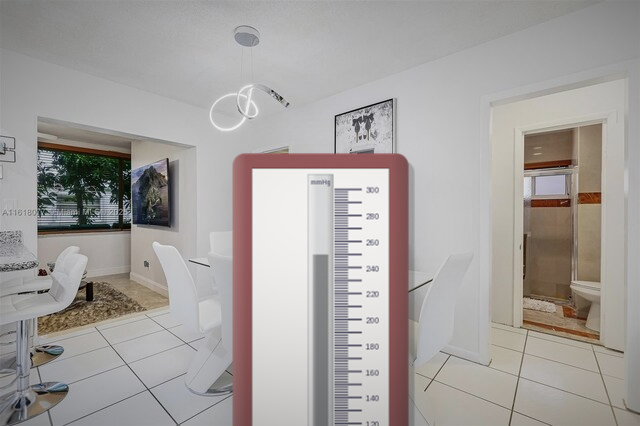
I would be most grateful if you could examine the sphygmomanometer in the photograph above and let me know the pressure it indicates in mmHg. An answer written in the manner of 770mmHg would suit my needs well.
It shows 250mmHg
